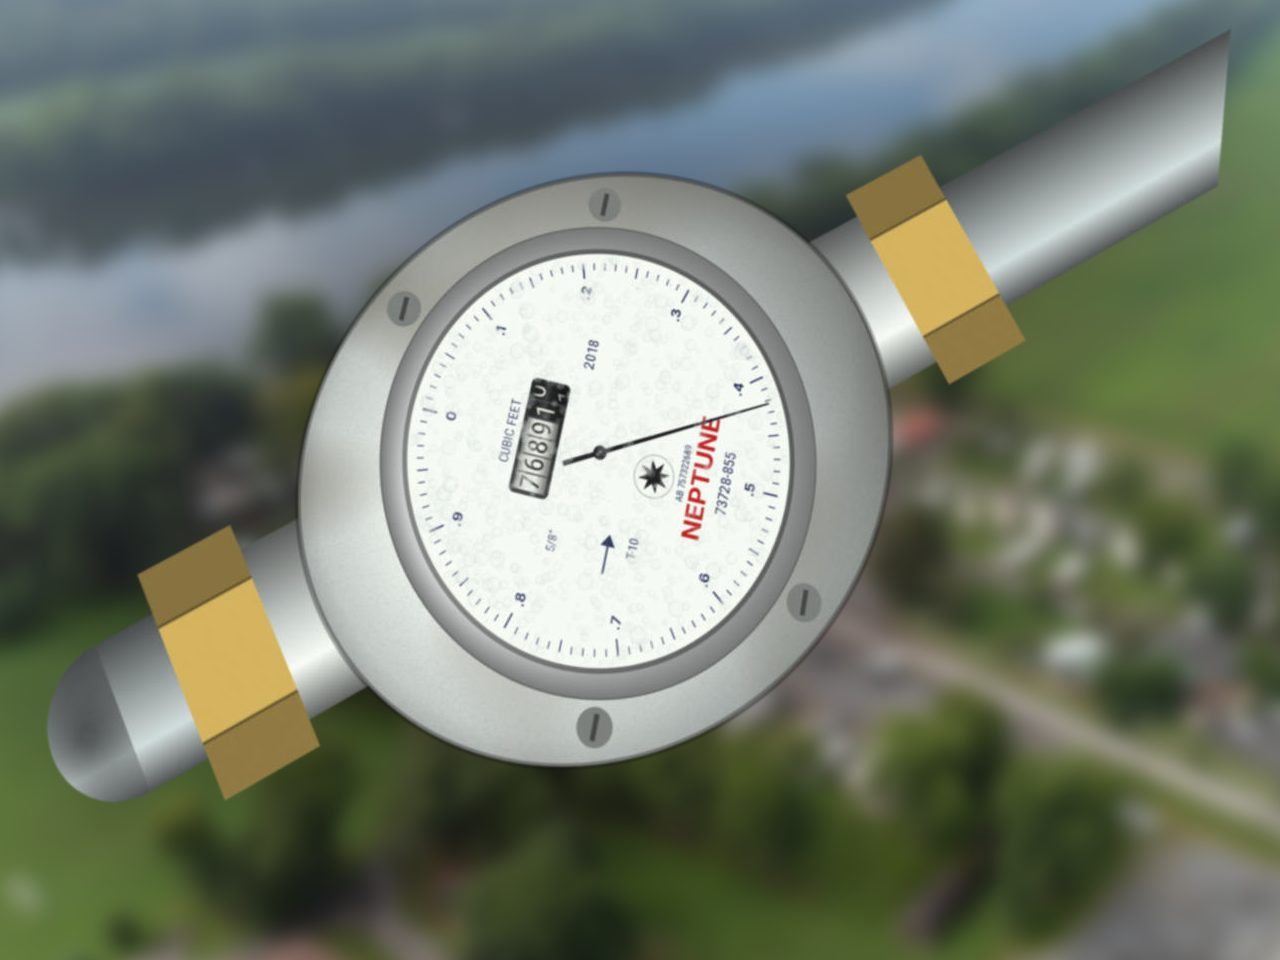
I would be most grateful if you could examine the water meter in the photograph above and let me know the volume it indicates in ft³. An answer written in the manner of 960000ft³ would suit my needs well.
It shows 768910.42ft³
